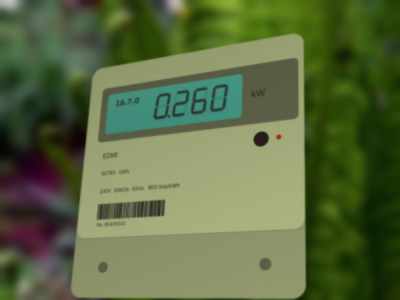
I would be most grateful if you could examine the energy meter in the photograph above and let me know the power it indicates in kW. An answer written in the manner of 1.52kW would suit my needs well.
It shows 0.260kW
